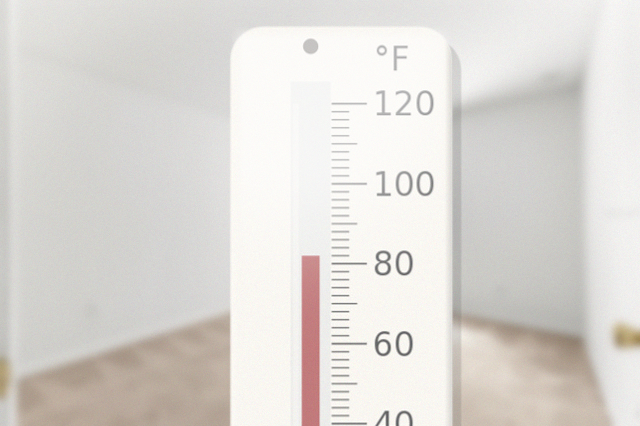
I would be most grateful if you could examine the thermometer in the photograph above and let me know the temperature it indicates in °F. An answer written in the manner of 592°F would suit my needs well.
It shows 82°F
